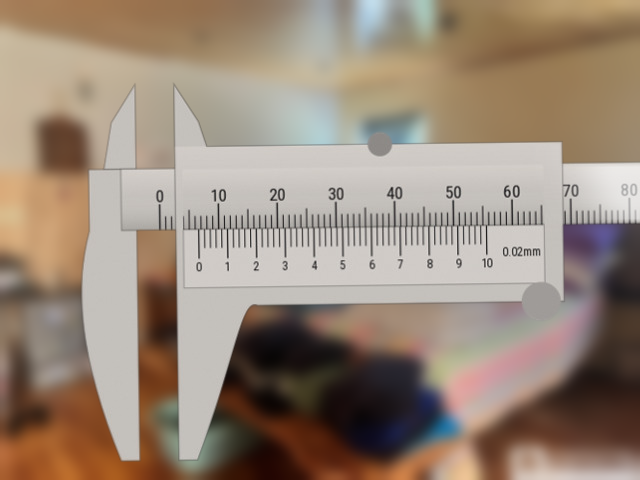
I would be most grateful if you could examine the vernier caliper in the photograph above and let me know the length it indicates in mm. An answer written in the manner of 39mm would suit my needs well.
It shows 6.6mm
